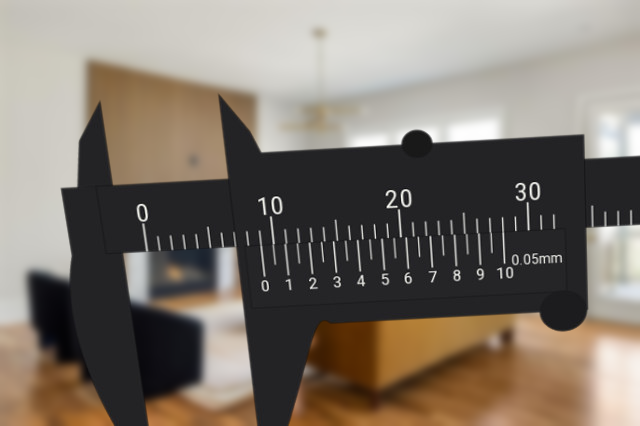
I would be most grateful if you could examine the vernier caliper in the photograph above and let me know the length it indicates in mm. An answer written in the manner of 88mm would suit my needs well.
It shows 9.0mm
